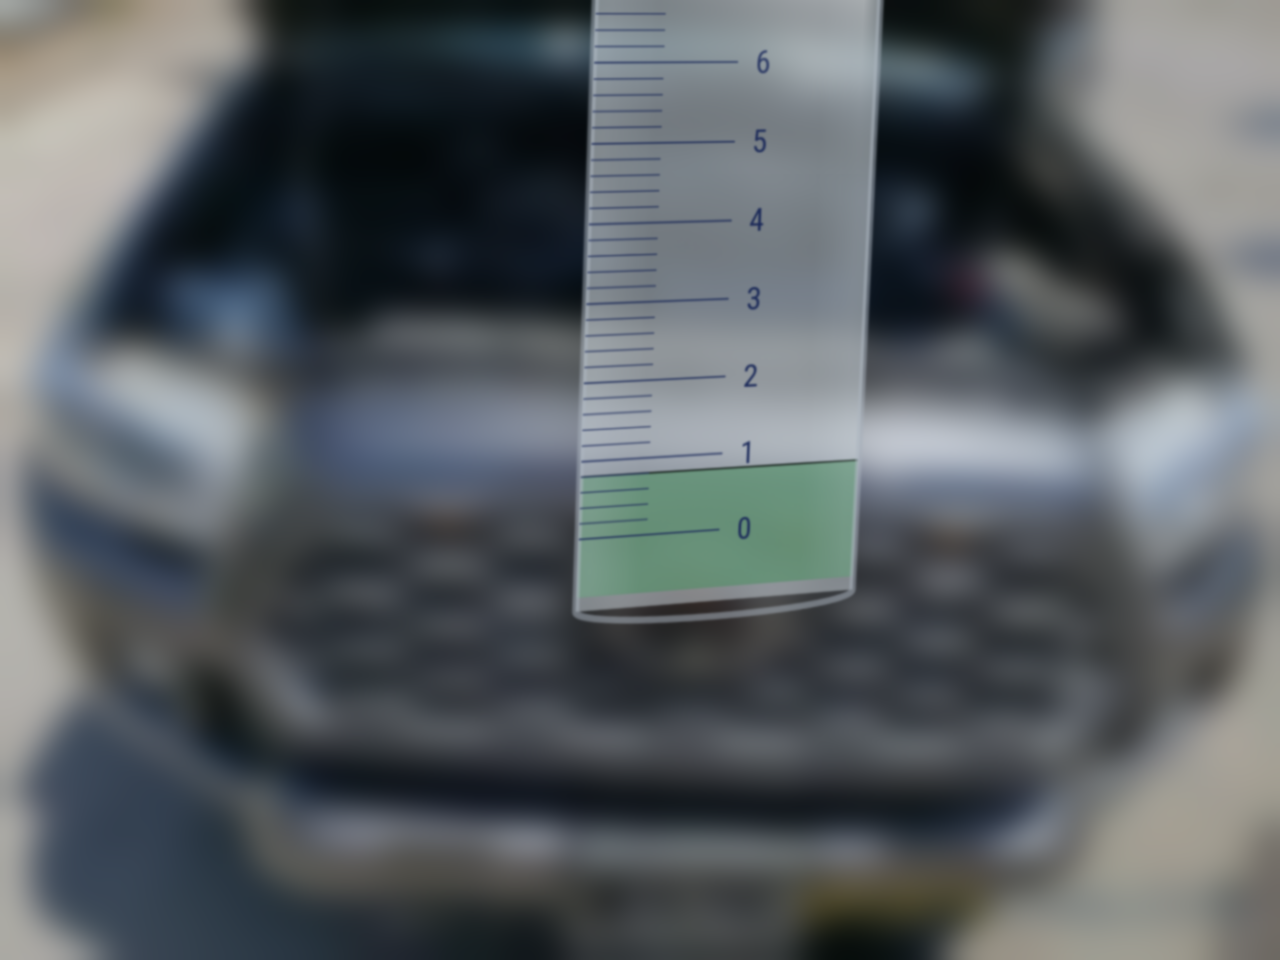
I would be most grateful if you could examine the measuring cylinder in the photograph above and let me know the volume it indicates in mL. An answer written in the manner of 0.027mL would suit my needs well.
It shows 0.8mL
